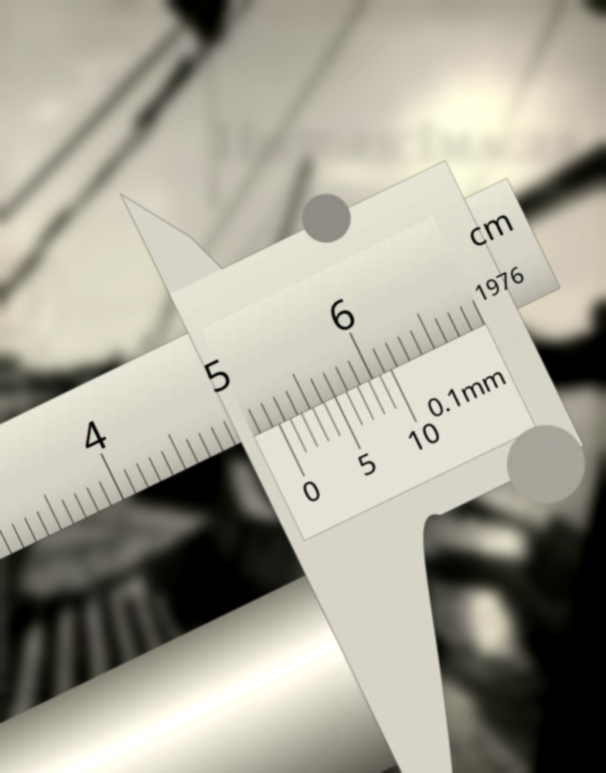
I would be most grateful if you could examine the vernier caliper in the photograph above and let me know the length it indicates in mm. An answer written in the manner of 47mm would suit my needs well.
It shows 52.5mm
